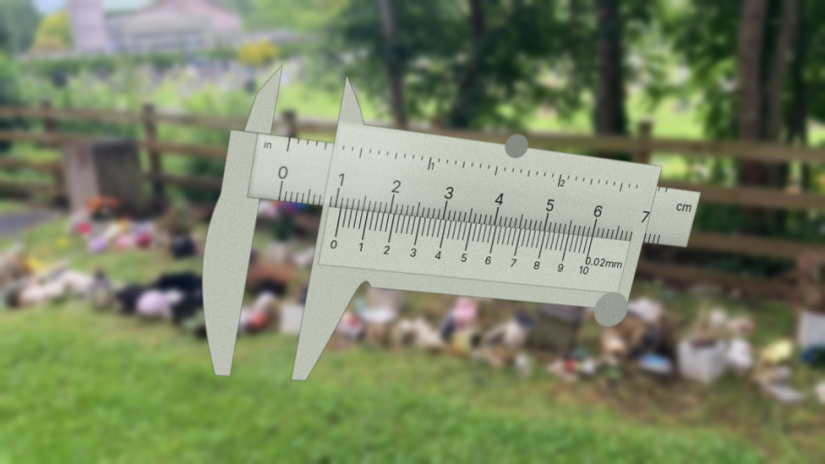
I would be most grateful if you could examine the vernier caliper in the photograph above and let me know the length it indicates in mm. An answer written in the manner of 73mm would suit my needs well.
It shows 11.0mm
